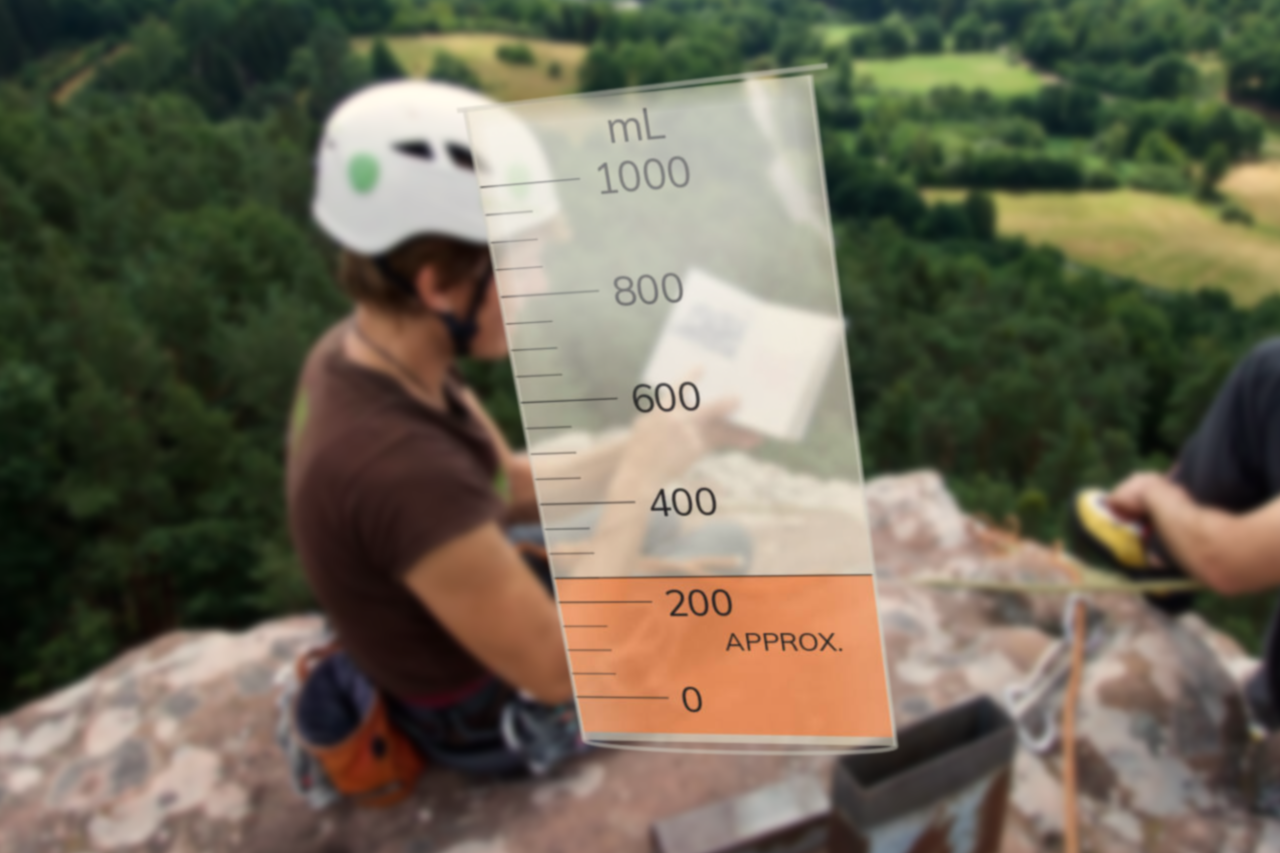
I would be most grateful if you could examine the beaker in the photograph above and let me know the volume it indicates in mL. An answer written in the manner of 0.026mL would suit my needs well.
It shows 250mL
